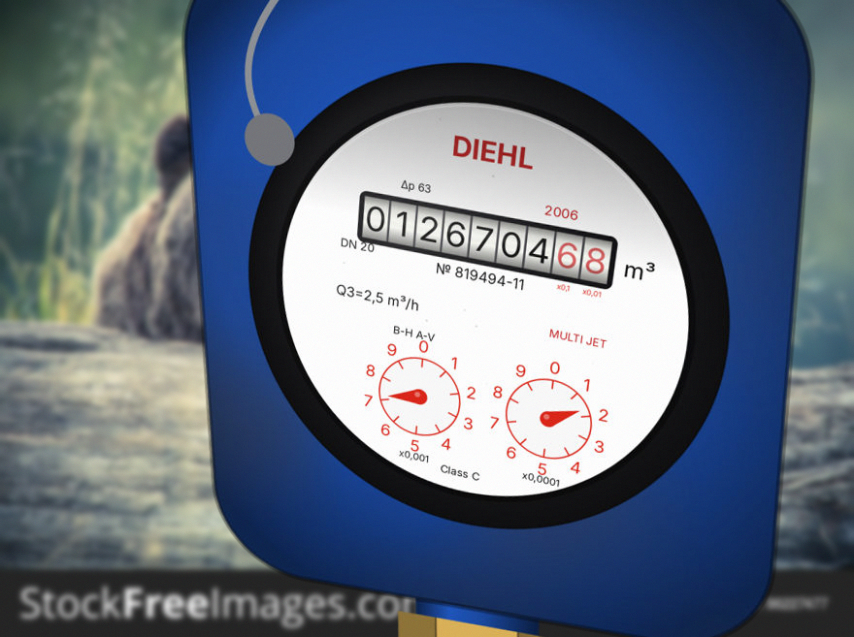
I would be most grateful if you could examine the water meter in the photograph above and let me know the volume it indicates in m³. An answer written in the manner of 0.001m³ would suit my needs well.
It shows 126704.6871m³
